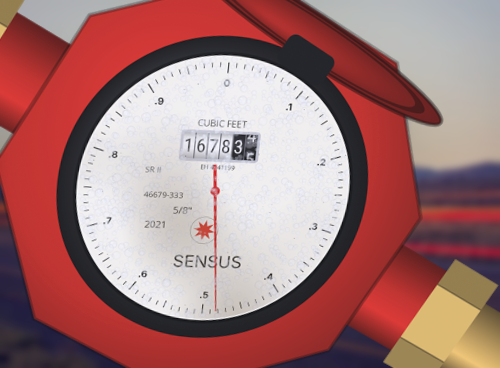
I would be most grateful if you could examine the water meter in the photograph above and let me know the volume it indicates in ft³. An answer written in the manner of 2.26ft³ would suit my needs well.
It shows 167834.48ft³
